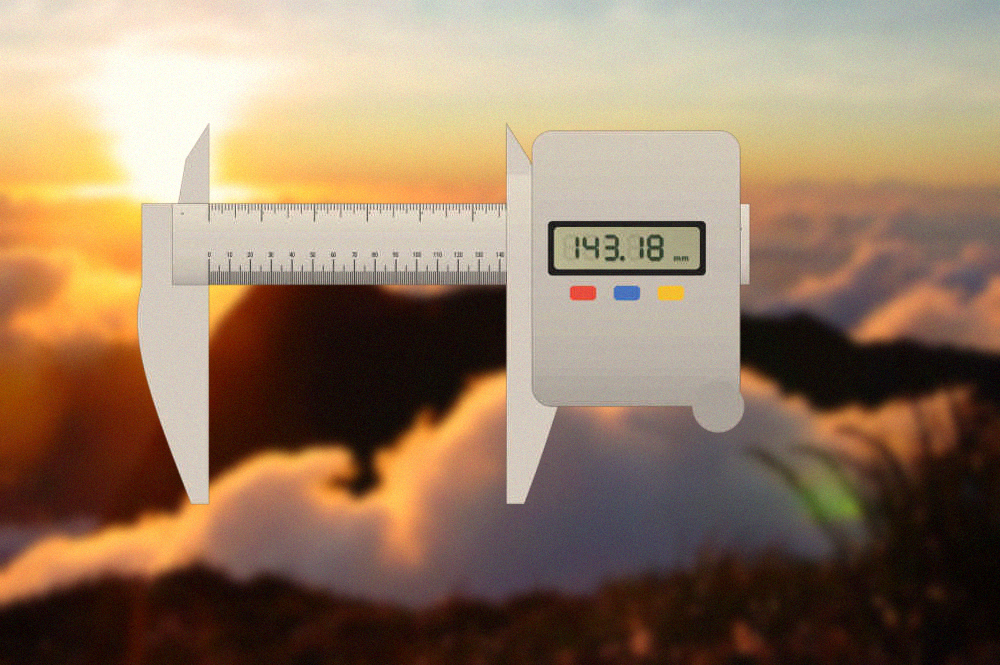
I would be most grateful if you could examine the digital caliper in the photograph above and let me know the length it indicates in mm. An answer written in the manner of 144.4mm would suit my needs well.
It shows 143.18mm
